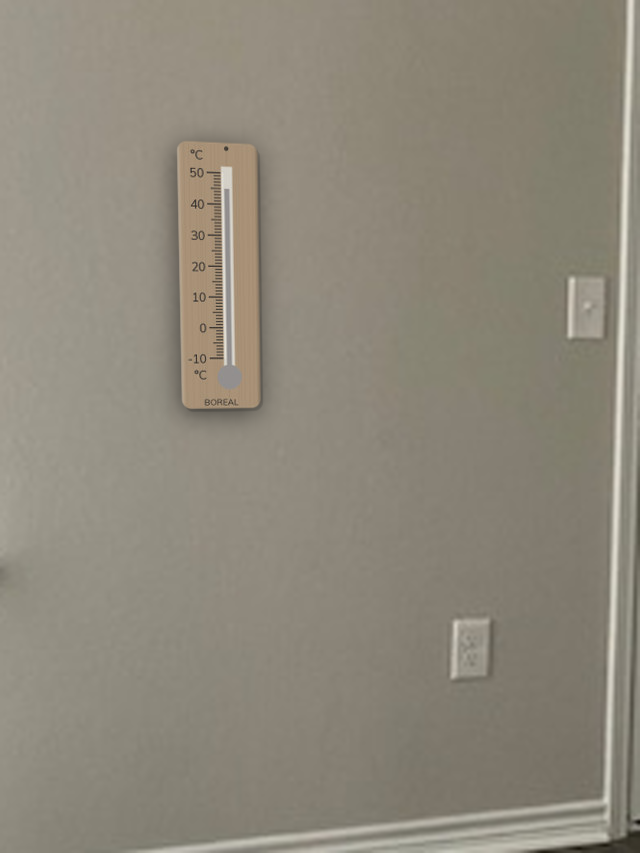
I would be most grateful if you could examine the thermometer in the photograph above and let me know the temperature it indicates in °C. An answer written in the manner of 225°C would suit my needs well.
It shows 45°C
